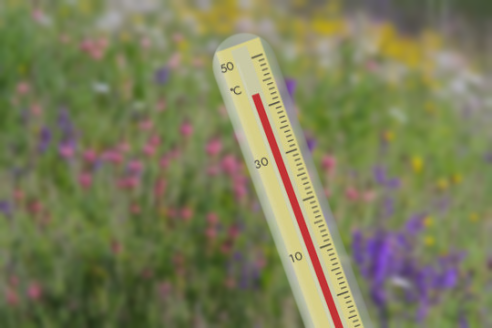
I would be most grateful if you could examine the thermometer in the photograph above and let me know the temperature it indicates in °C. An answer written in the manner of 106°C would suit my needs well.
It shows 43°C
